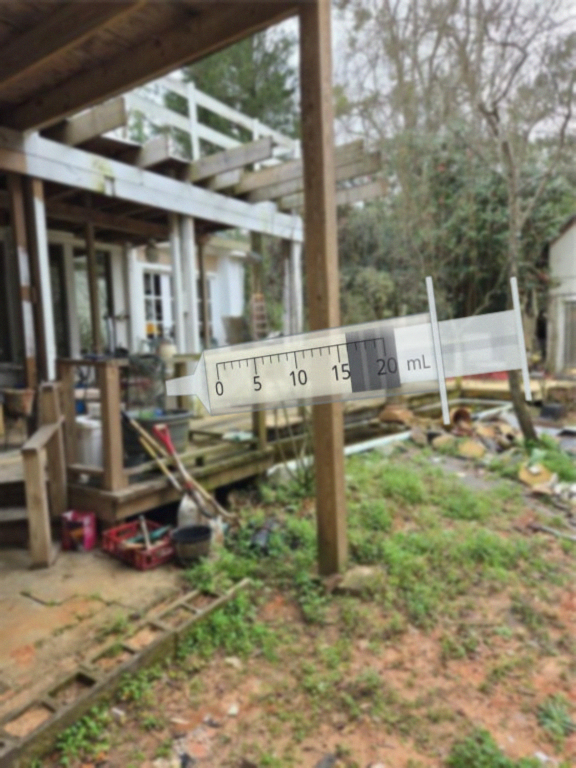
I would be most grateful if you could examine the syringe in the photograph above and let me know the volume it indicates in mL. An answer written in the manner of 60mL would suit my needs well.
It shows 16mL
